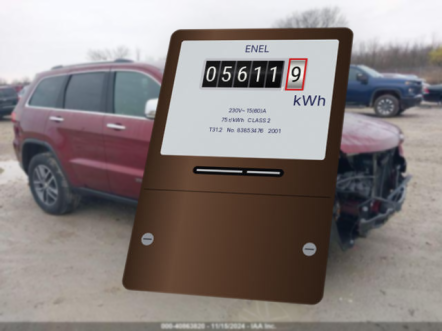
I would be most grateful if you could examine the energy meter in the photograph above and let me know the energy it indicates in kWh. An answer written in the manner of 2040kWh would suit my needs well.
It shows 5611.9kWh
